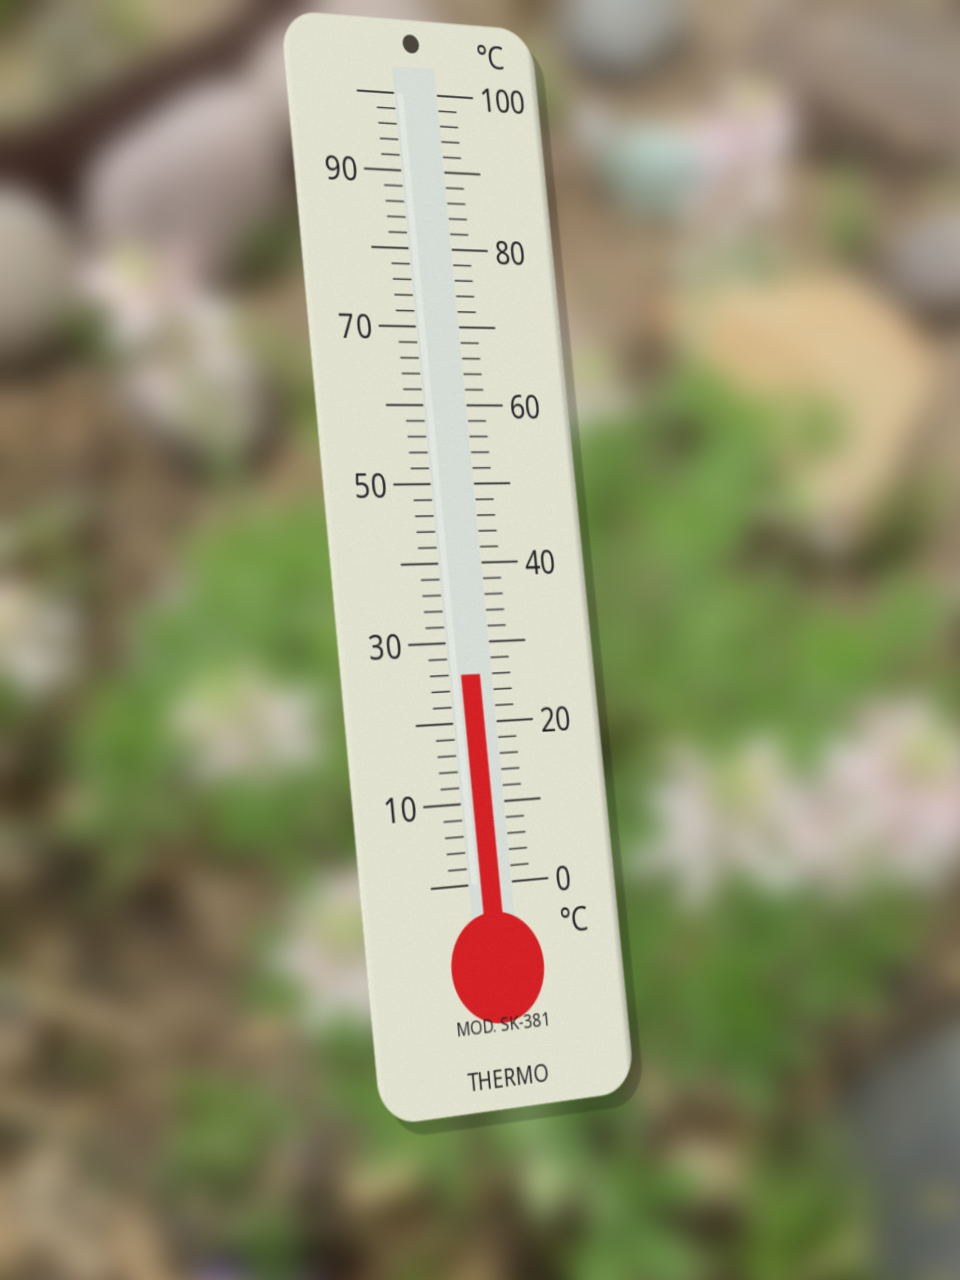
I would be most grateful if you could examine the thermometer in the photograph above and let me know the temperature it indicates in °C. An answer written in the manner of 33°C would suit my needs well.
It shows 26°C
